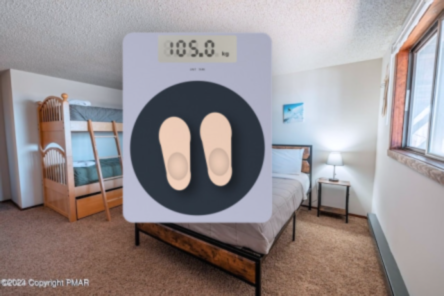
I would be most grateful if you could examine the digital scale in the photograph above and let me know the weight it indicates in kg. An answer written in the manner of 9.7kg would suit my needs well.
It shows 105.0kg
